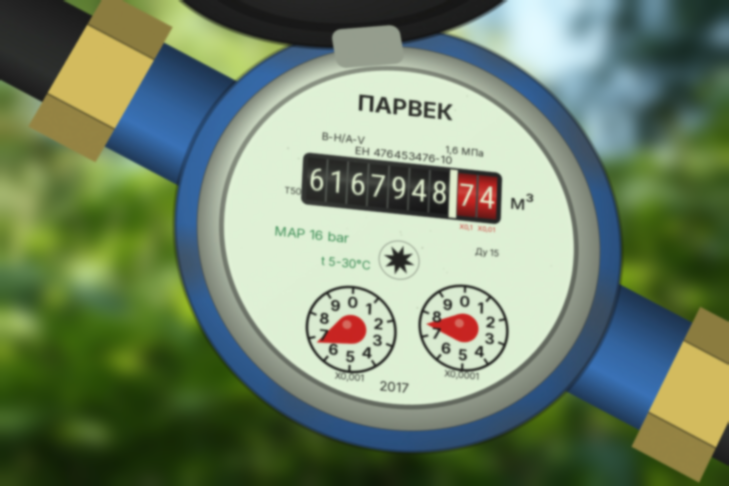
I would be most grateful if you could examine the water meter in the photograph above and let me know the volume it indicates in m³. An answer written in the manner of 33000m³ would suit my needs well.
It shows 6167948.7467m³
